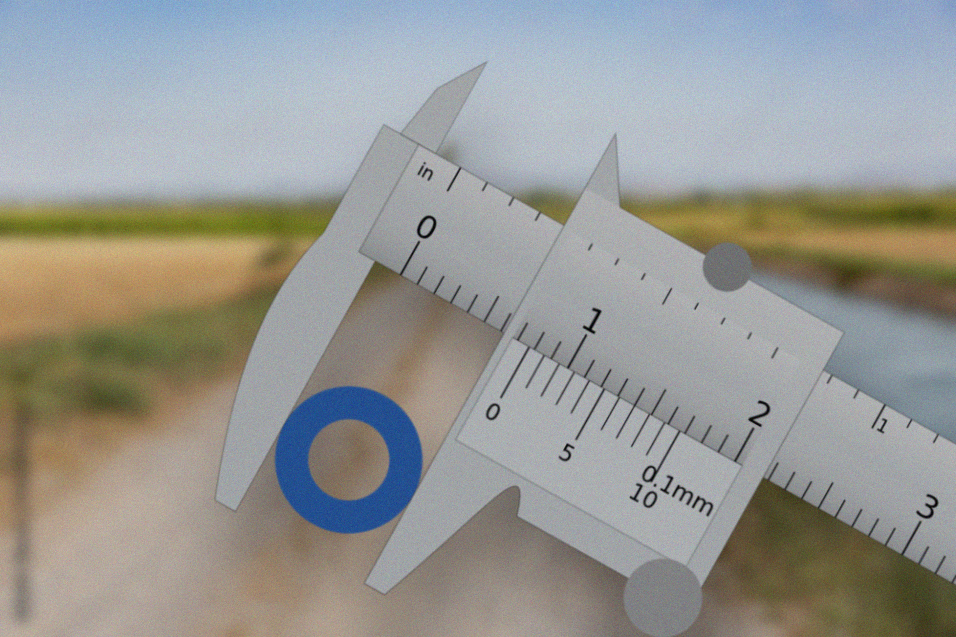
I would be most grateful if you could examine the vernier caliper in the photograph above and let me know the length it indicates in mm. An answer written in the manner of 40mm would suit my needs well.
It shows 7.7mm
